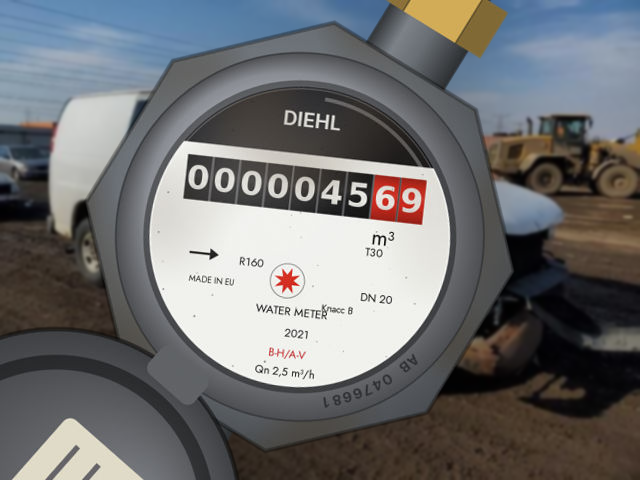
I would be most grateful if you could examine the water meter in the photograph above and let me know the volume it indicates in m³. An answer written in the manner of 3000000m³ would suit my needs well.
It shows 45.69m³
